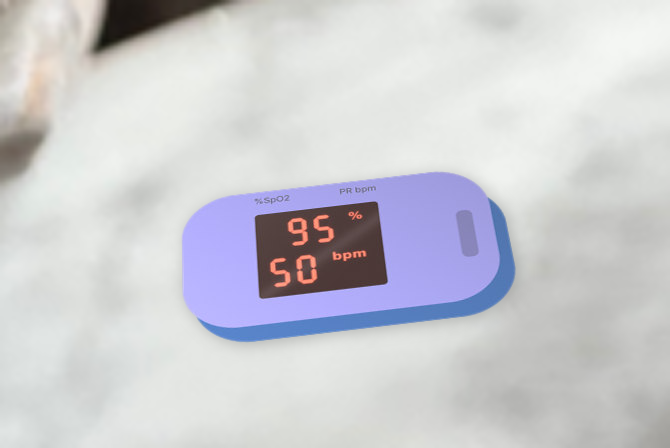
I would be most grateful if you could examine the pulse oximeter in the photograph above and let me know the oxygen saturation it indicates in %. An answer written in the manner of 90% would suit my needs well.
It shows 95%
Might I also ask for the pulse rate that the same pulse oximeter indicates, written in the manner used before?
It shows 50bpm
